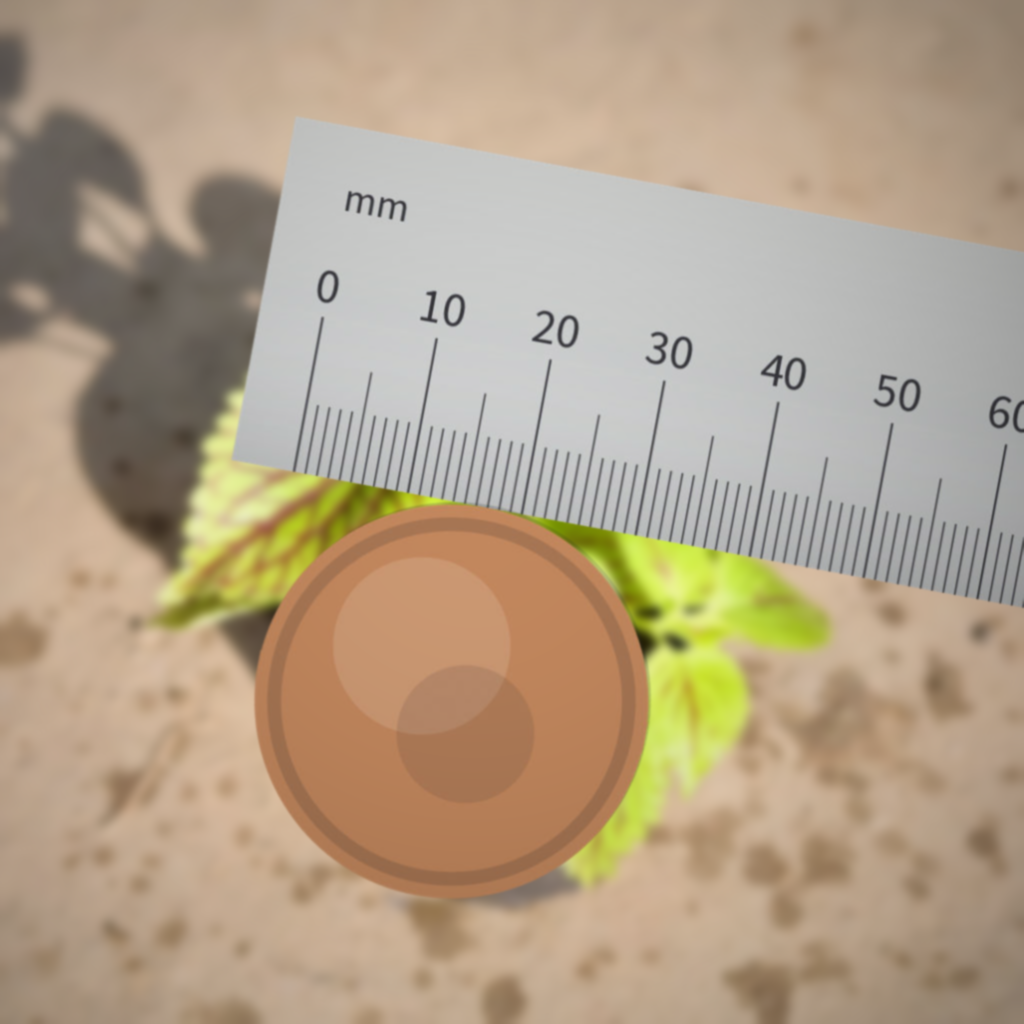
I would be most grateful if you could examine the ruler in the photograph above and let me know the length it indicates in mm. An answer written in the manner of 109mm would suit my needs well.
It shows 34mm
